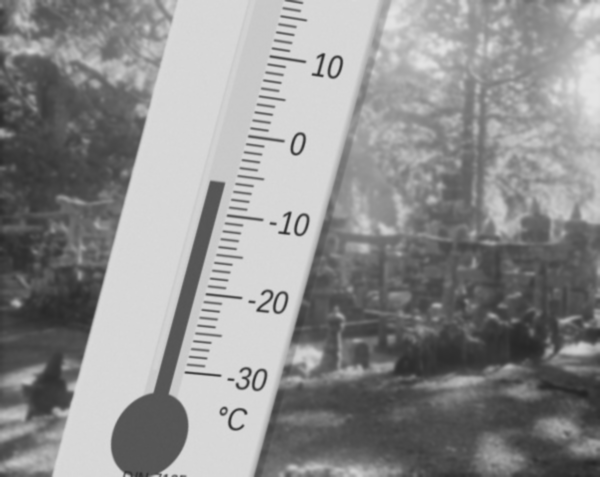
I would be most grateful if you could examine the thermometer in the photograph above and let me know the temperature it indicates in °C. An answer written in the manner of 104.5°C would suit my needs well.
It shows -6°C
